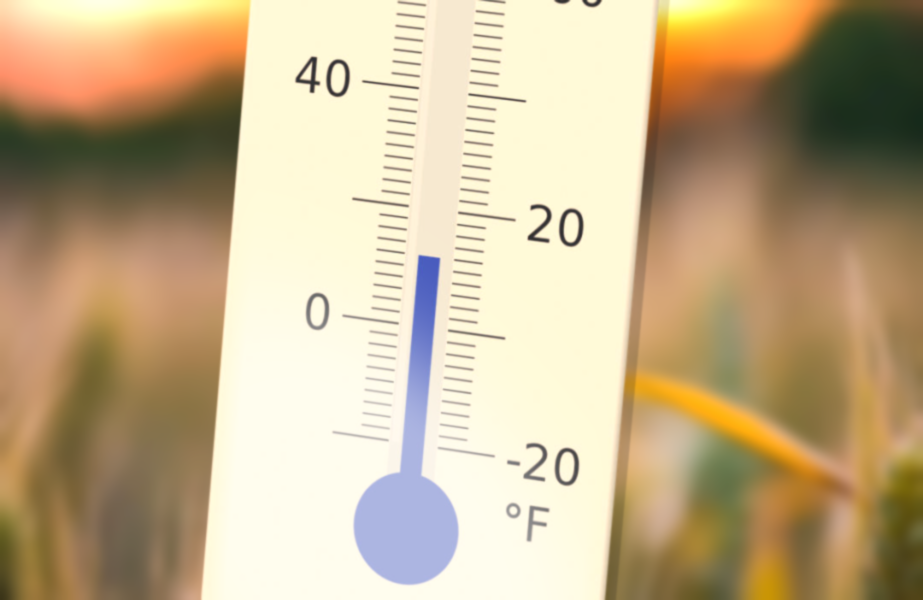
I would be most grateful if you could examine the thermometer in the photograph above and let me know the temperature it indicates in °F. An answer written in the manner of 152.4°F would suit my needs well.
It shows 12°F
